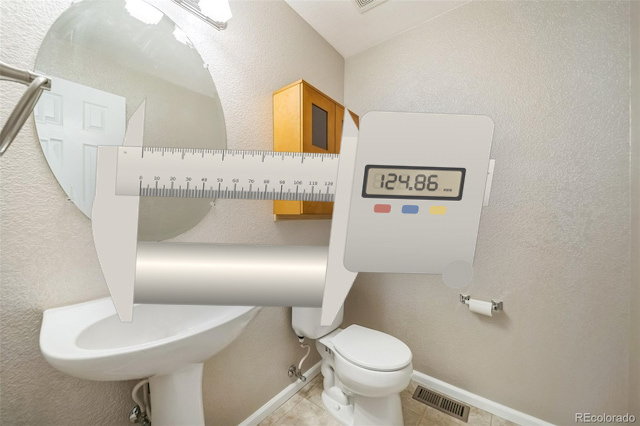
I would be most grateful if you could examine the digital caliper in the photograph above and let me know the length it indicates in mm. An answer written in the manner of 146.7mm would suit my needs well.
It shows 124.86mm
